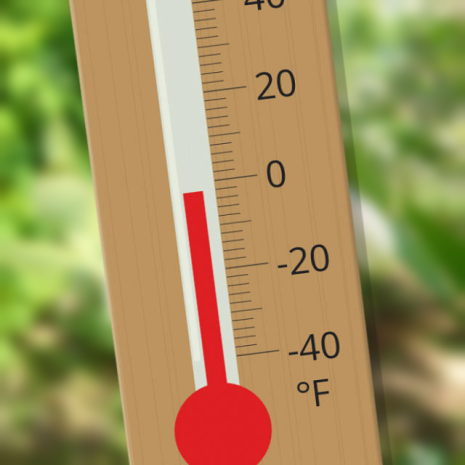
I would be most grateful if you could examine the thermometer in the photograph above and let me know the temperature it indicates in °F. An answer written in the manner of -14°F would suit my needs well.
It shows -2°F
